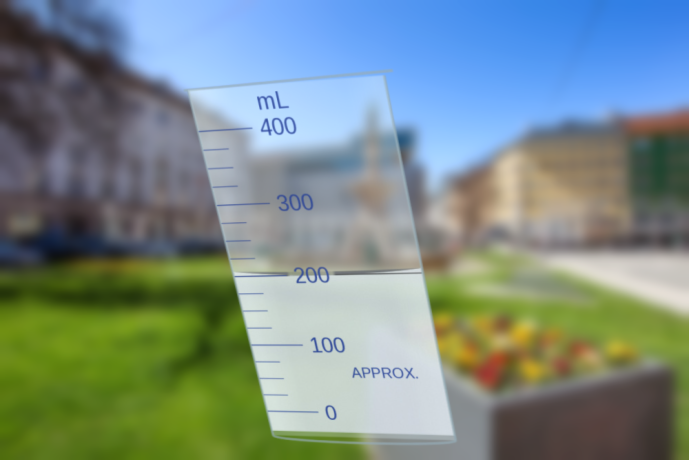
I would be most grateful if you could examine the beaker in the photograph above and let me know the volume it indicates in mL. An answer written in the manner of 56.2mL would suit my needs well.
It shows 200mL
